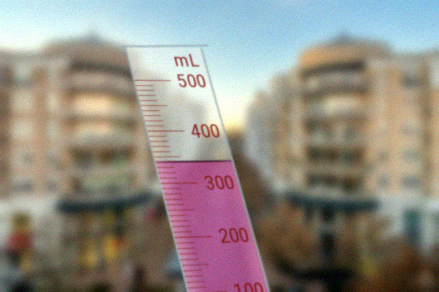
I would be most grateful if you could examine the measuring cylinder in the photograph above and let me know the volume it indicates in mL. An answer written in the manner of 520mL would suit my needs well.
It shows 340mL
